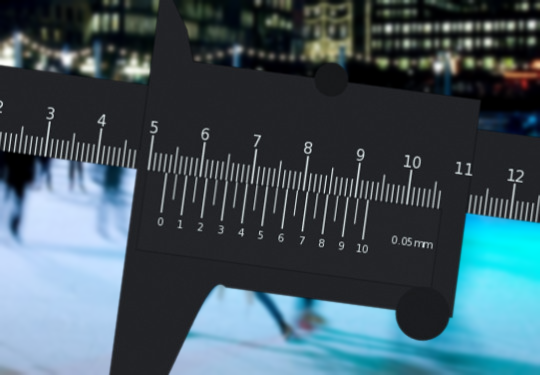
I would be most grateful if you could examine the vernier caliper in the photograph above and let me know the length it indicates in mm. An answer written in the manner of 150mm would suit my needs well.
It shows 53.5mm
